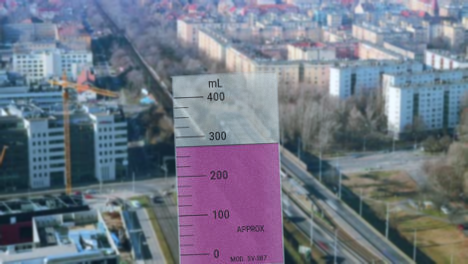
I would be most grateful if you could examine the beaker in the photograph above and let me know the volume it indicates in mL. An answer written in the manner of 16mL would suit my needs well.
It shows 275mL
